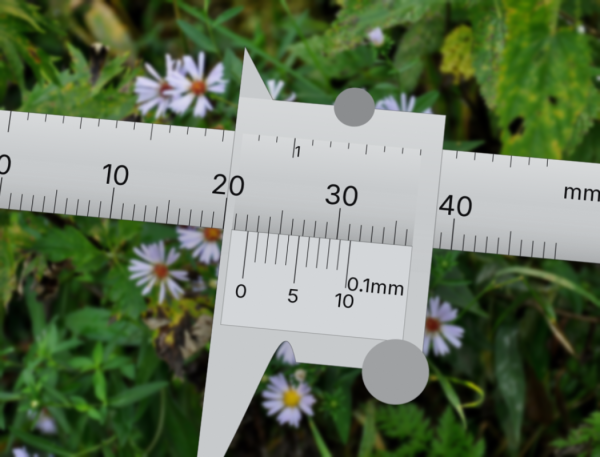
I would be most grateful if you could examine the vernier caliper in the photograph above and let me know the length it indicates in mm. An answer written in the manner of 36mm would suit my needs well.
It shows 22.2mm
